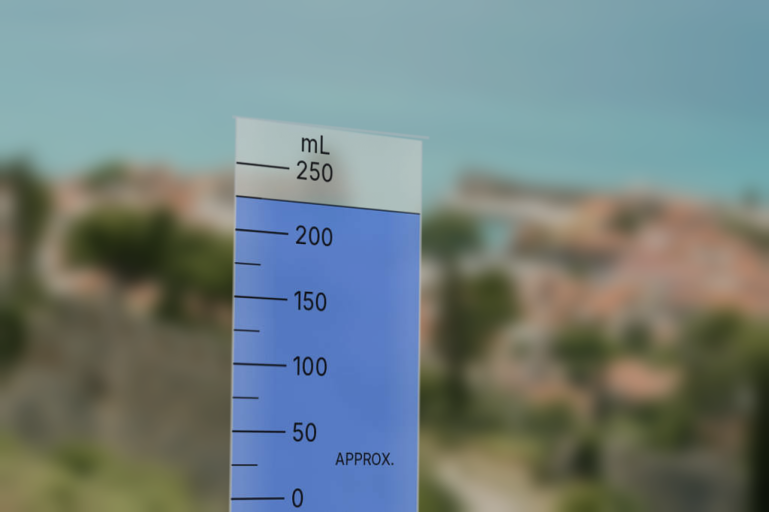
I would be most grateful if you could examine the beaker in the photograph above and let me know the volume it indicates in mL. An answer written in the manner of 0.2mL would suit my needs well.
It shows 225mL
